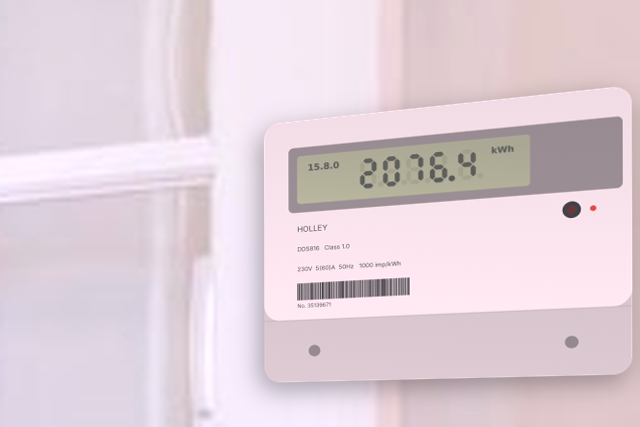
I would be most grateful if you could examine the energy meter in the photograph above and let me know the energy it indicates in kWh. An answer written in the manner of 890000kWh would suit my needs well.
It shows 2076.4kWh
